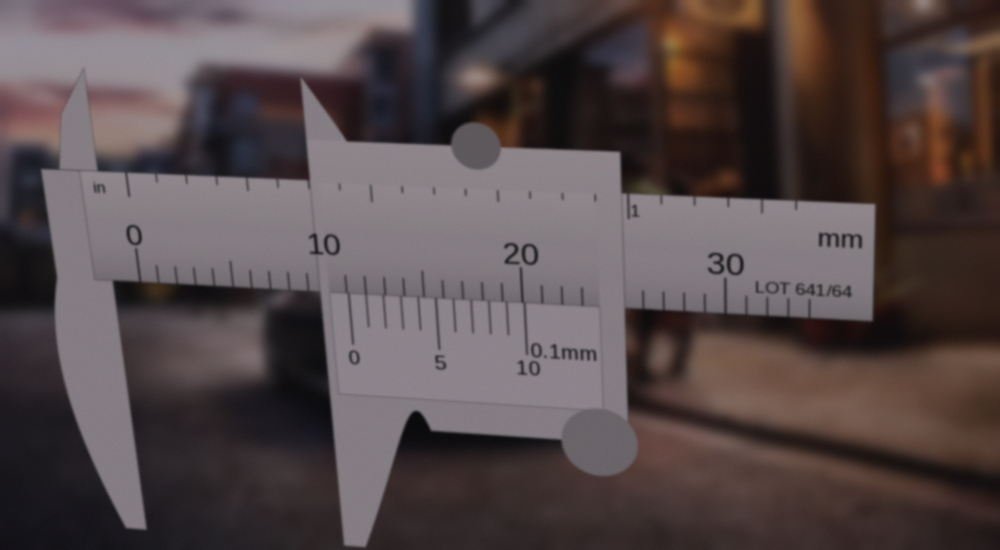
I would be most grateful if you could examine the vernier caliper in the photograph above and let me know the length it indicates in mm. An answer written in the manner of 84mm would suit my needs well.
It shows 11.1mm
